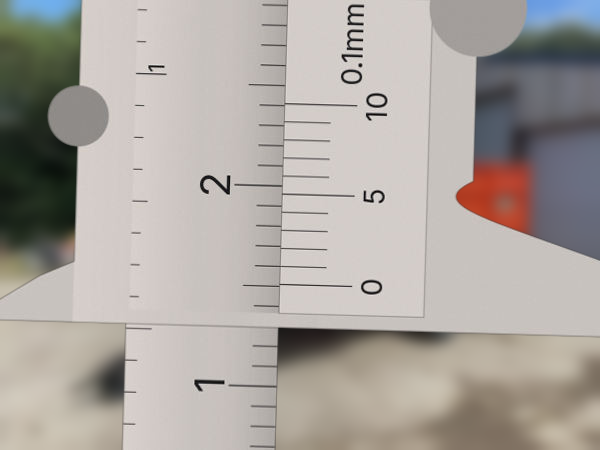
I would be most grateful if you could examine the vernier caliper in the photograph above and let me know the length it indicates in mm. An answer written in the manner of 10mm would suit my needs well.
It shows 15.1mm
